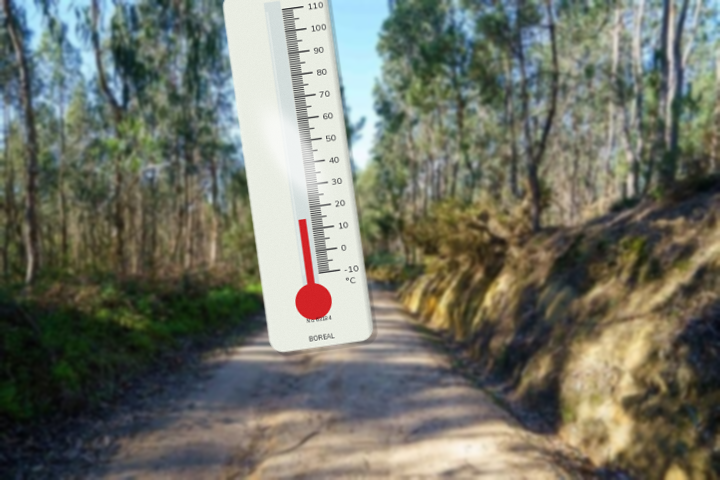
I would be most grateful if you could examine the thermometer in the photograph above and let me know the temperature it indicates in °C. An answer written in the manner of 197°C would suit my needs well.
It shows 15°C
